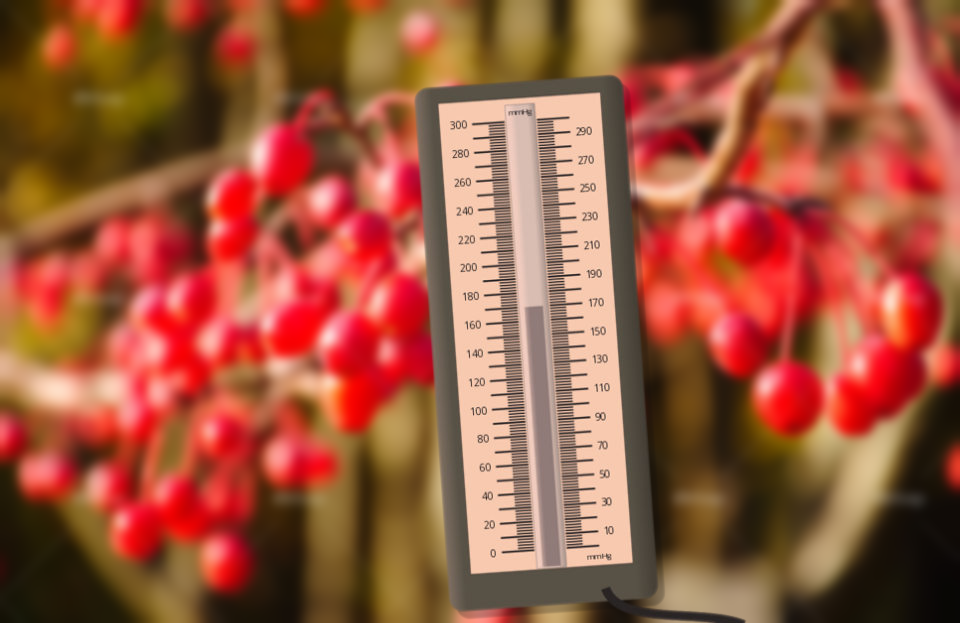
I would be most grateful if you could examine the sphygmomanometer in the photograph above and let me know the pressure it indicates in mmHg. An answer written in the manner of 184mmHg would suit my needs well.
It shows 170mmHg
